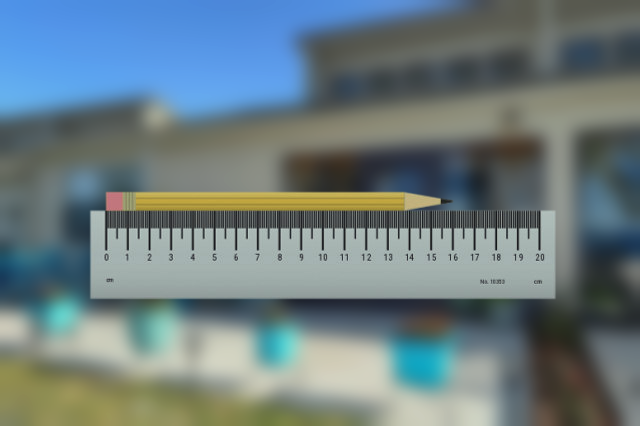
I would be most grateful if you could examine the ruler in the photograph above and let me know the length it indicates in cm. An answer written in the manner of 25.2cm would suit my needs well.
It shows 16cm
